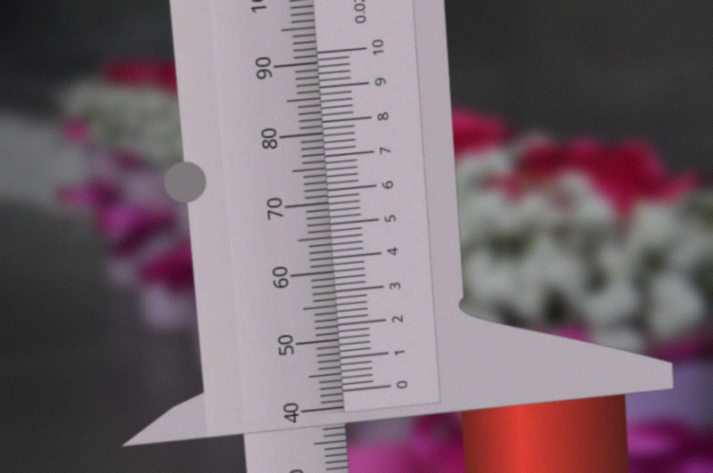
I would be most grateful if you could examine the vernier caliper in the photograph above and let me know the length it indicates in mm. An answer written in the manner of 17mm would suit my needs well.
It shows 42.4mm
